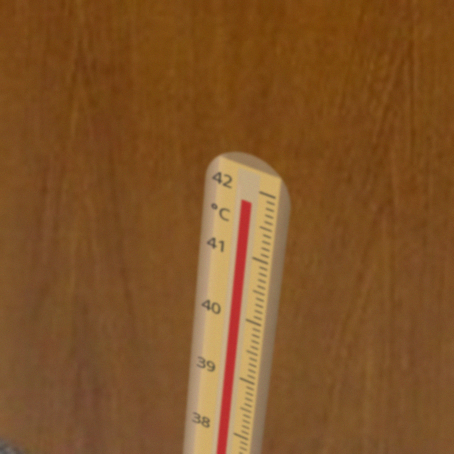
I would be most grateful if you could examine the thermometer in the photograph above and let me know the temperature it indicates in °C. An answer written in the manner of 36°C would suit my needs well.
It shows 41.8°C
